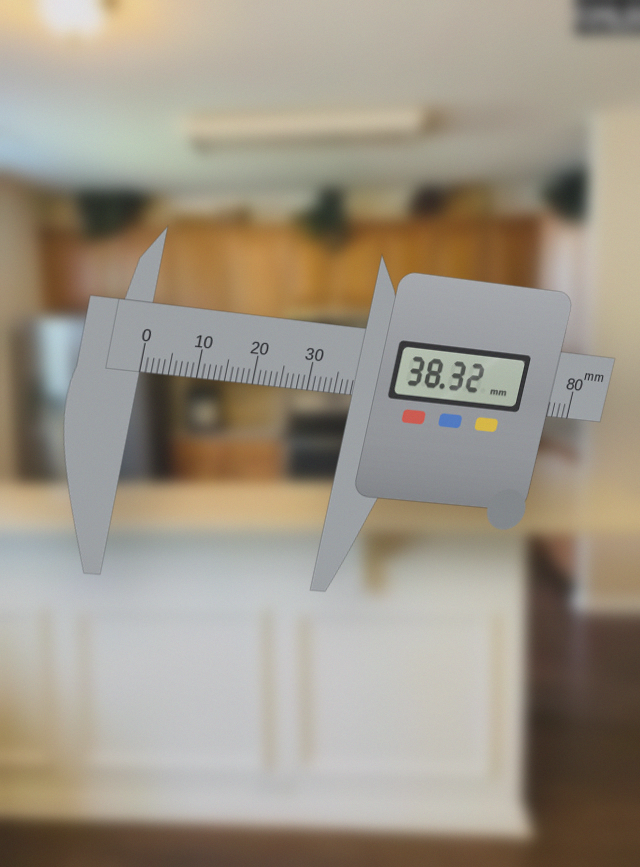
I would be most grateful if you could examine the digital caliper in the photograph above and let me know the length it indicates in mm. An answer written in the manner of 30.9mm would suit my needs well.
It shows 38.32mm
